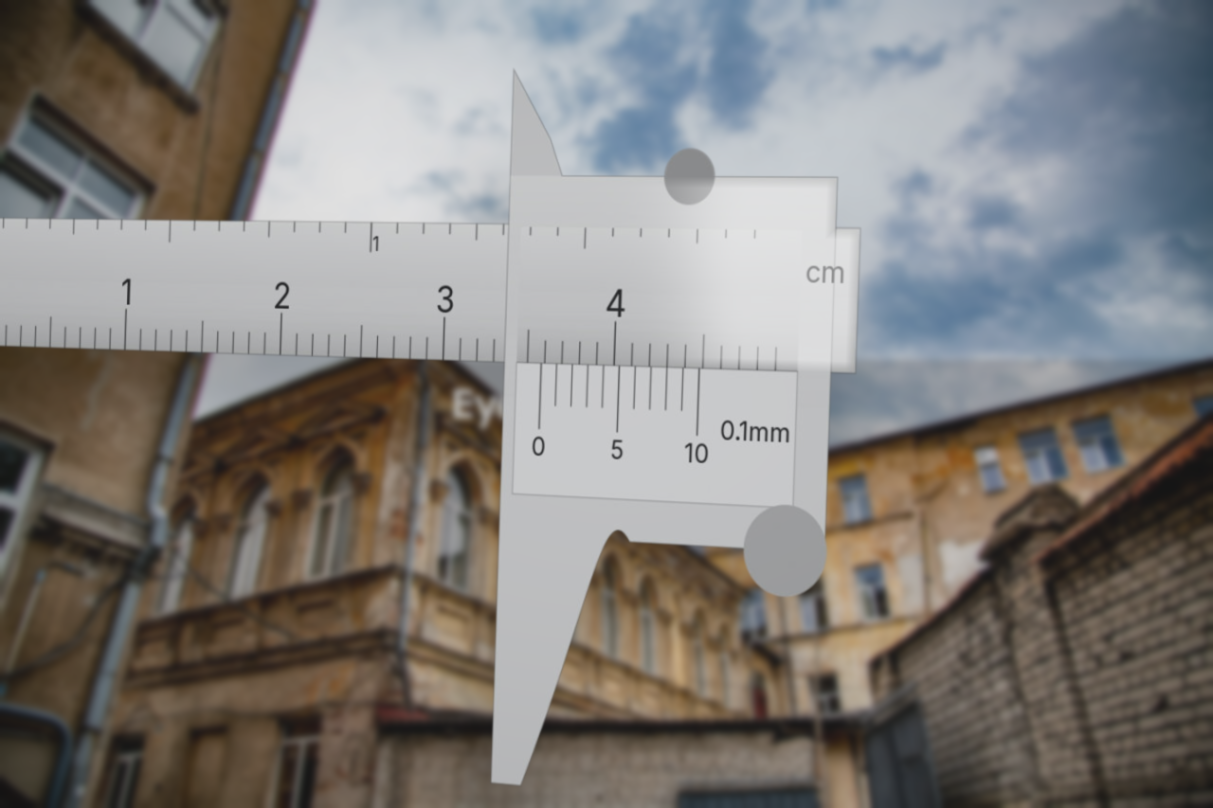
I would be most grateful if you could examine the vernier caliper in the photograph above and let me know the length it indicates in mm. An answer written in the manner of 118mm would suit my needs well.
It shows 35.8mm
